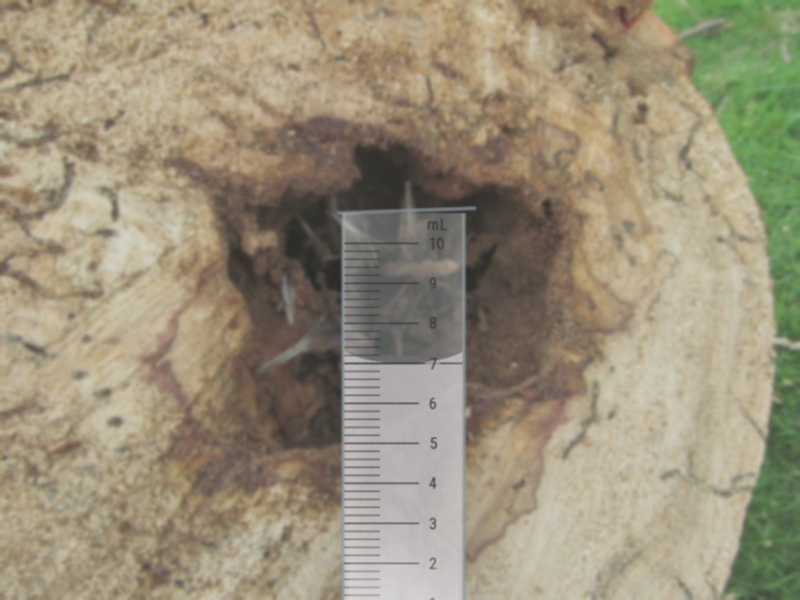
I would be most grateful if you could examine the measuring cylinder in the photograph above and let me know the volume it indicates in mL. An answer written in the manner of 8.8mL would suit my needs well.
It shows 7mL
